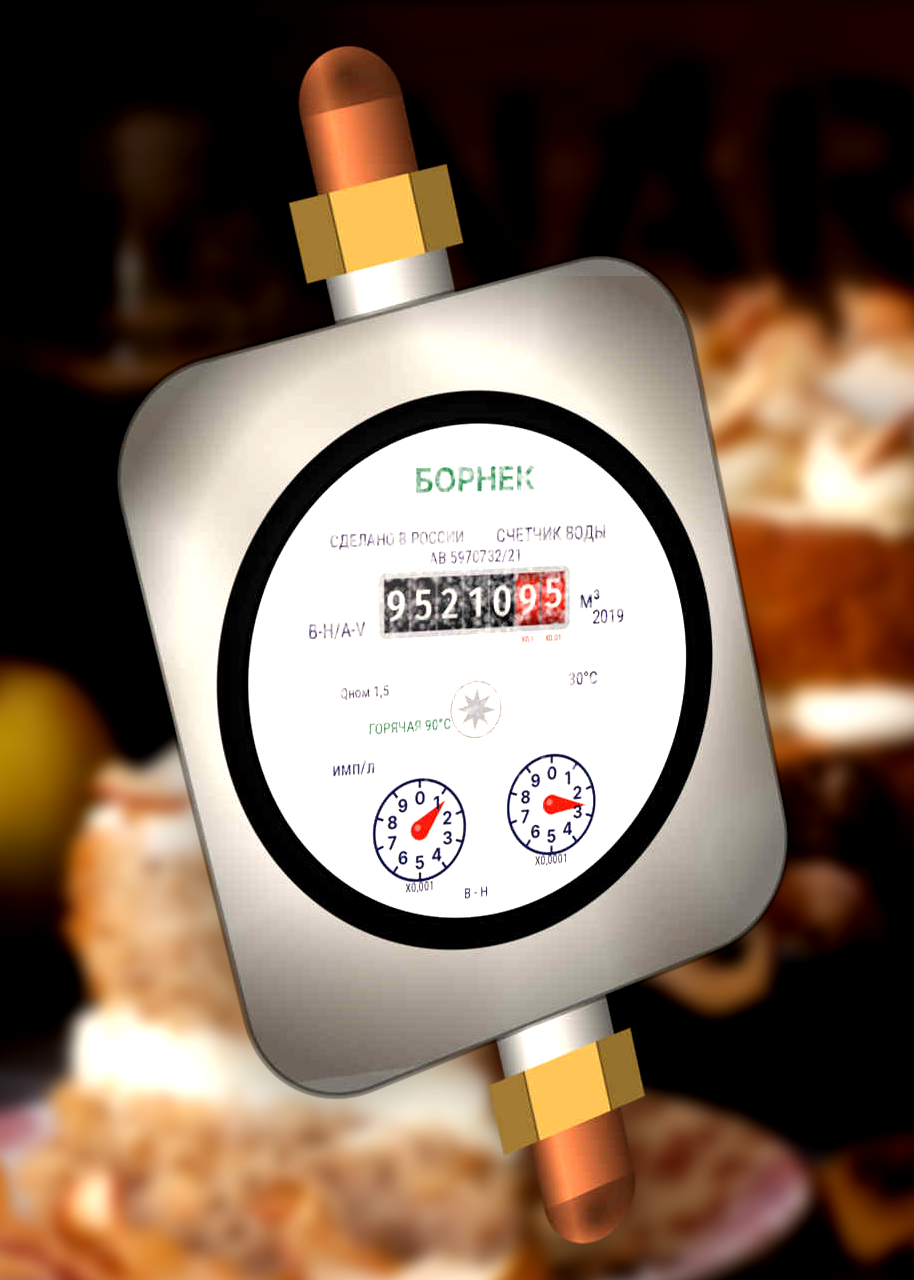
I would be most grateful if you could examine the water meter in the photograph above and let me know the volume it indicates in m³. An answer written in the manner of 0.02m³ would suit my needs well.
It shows 95210.9512m³
